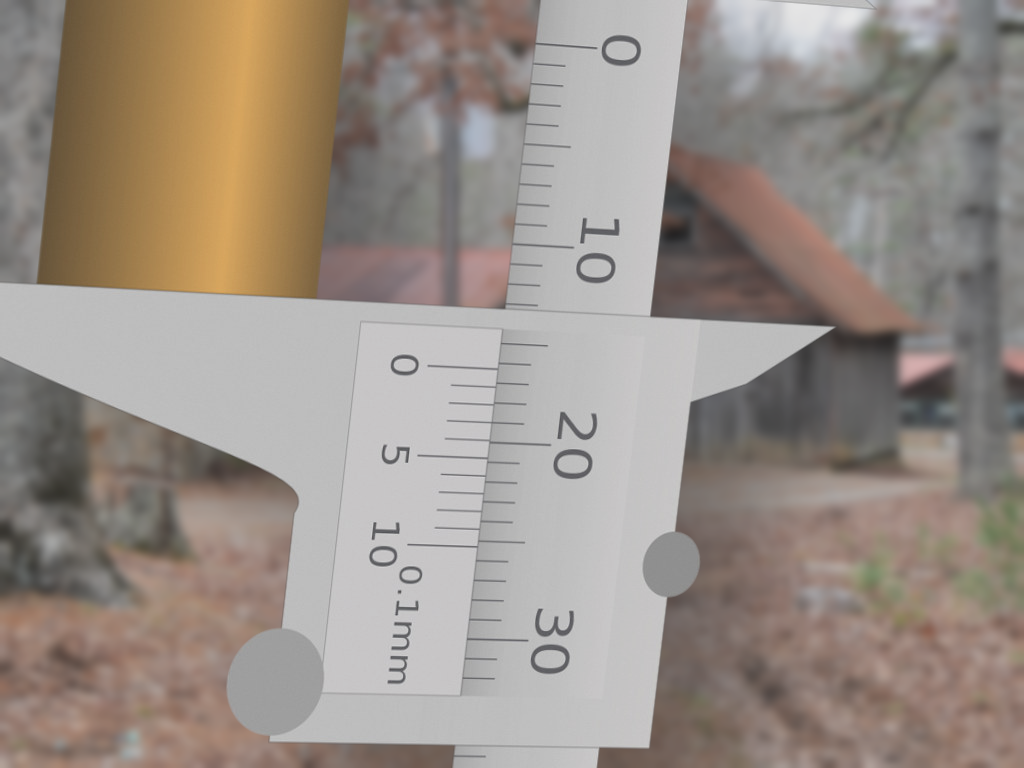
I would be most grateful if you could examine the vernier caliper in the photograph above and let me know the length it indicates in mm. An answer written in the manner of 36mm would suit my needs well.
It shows 16.3mm
